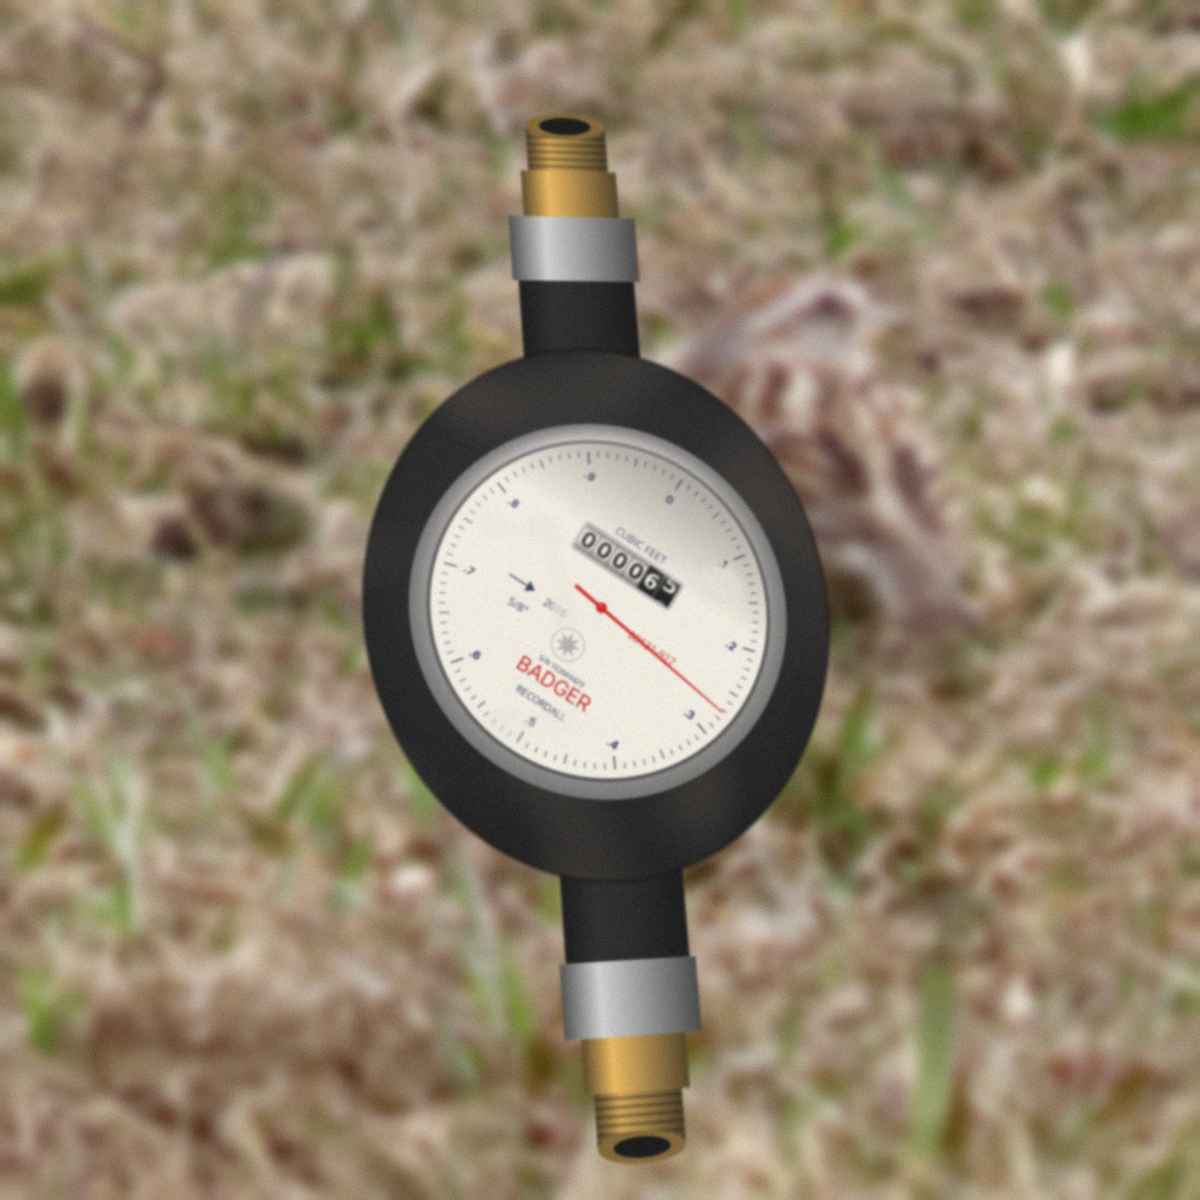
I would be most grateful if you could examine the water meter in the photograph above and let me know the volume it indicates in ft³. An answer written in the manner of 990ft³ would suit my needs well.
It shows 65.27ft³
